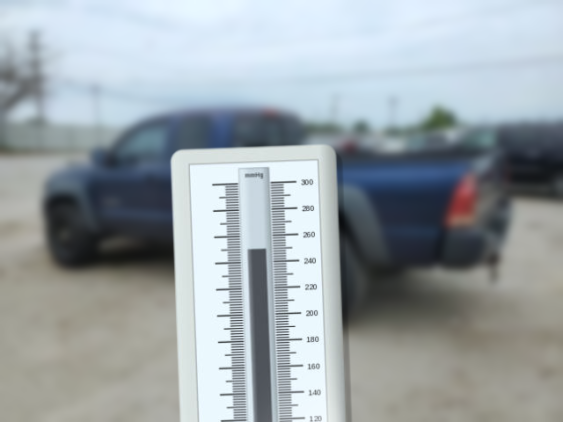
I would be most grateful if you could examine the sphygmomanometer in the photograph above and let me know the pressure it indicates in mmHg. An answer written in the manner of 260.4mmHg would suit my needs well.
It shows 250mmHg
